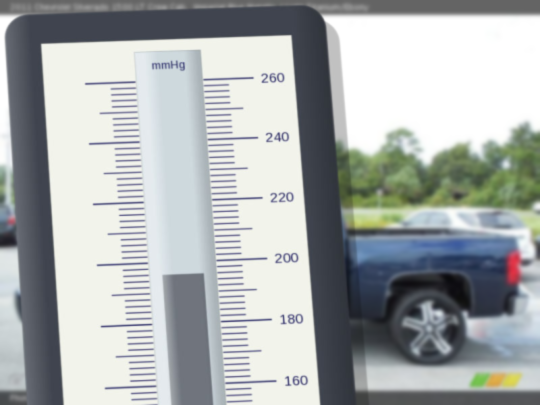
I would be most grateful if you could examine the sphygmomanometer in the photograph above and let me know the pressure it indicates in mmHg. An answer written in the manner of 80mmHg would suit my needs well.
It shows 196mmHg
